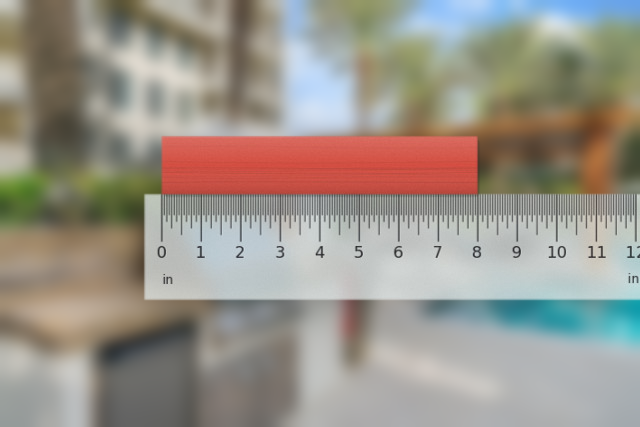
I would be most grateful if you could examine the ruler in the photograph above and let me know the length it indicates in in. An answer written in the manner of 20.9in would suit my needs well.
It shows 8in
